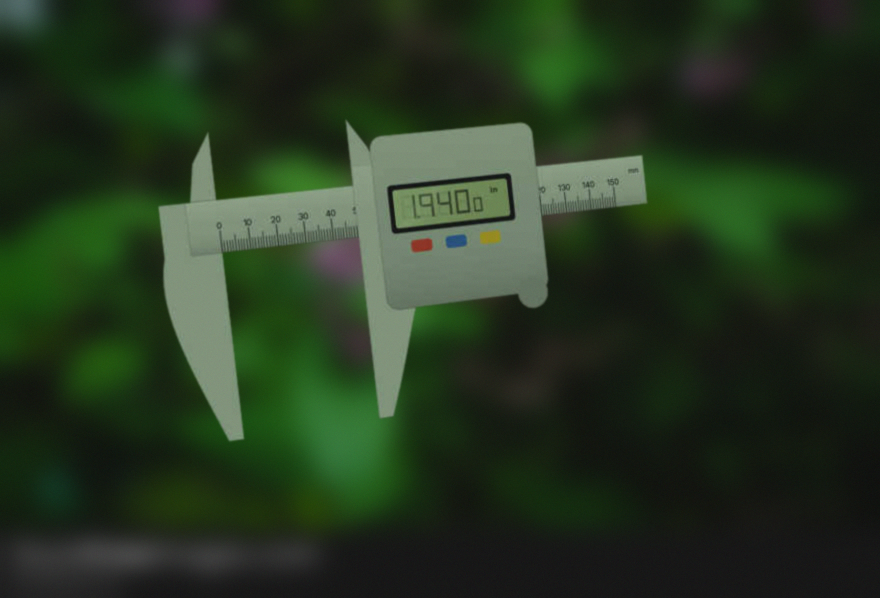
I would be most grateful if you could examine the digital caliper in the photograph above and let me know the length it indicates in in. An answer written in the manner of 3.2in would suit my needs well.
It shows 1.9400in
